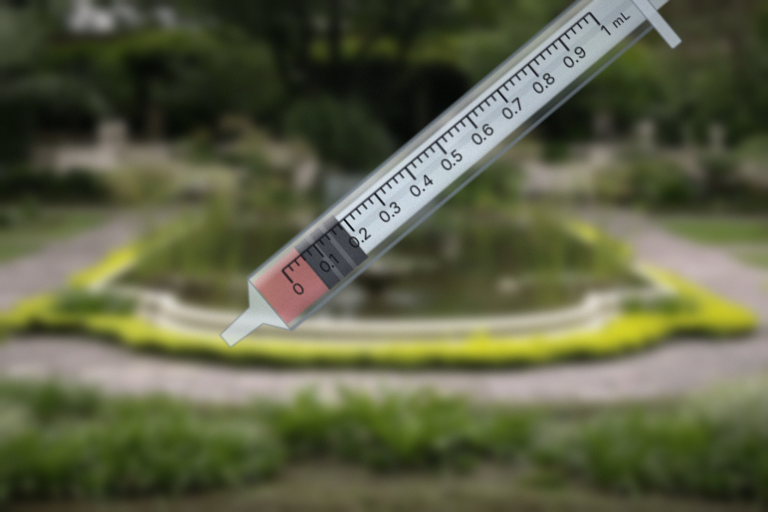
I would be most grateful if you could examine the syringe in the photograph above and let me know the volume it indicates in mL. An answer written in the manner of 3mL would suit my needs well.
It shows 0.06mL
